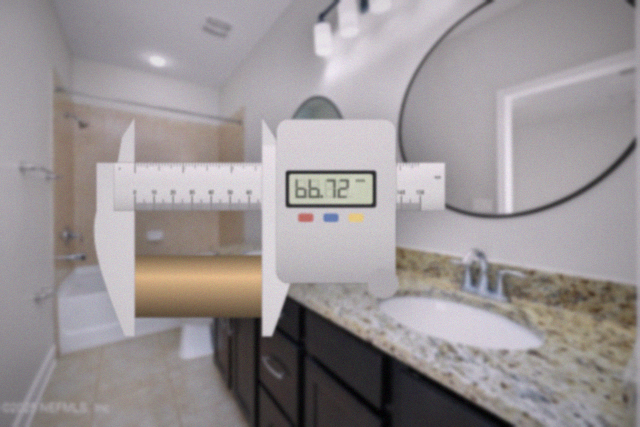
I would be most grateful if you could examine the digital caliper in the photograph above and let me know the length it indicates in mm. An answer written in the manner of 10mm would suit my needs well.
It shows 66.72mm
